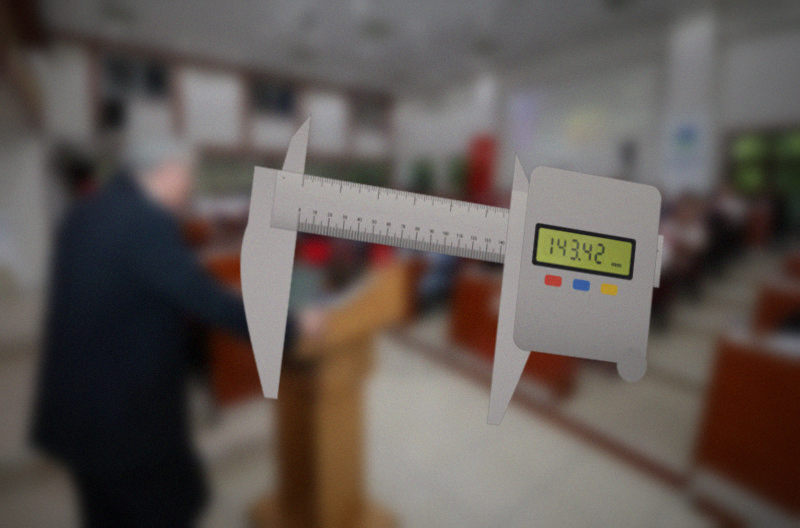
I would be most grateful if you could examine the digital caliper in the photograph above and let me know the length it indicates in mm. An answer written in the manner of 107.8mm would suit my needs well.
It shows 143.42mm
